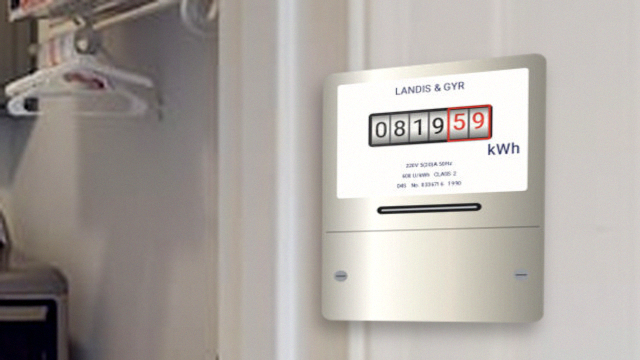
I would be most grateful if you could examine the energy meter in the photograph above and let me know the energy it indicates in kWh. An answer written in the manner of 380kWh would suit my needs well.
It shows 819.59kWh
